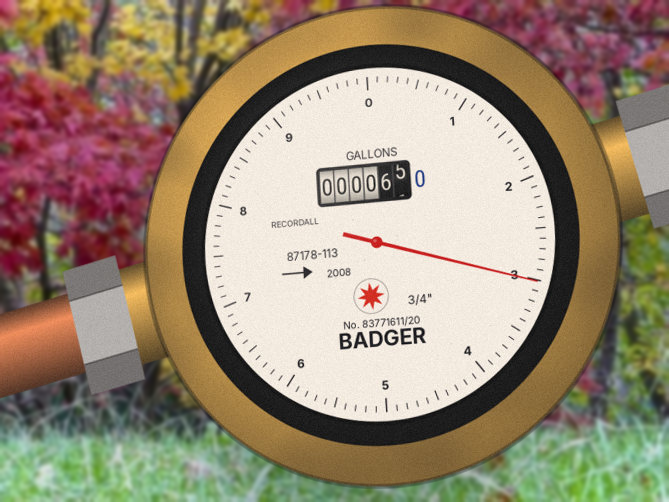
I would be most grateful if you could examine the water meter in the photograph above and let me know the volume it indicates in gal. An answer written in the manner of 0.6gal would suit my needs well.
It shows 653.0gal
